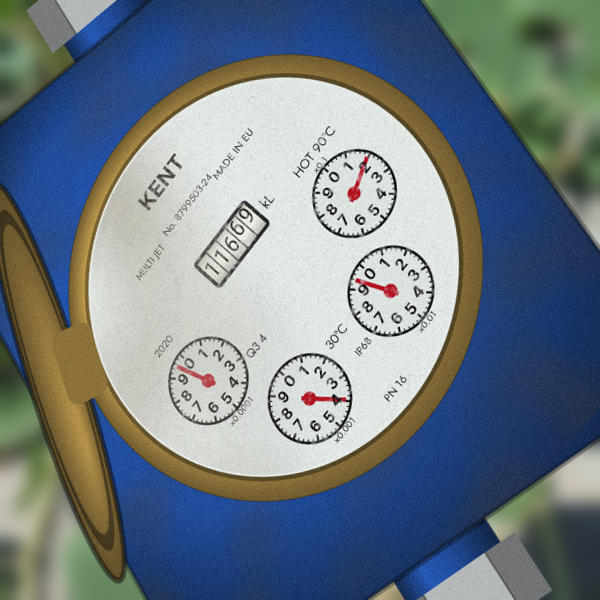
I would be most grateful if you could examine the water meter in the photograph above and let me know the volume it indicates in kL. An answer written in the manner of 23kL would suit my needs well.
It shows 11669.1939kL
